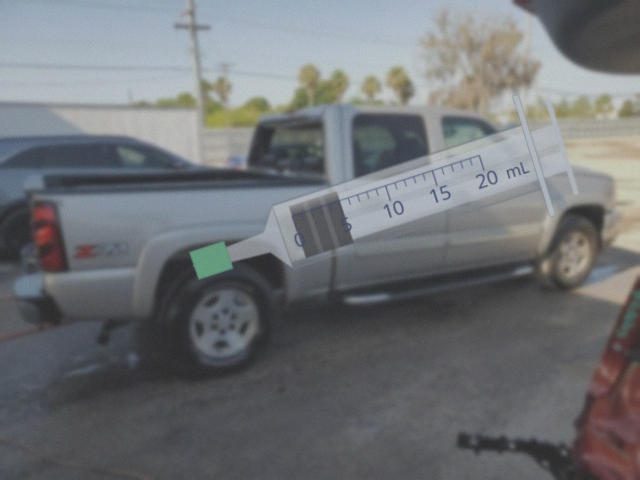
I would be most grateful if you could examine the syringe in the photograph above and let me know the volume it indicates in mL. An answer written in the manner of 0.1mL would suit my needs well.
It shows 0mL
